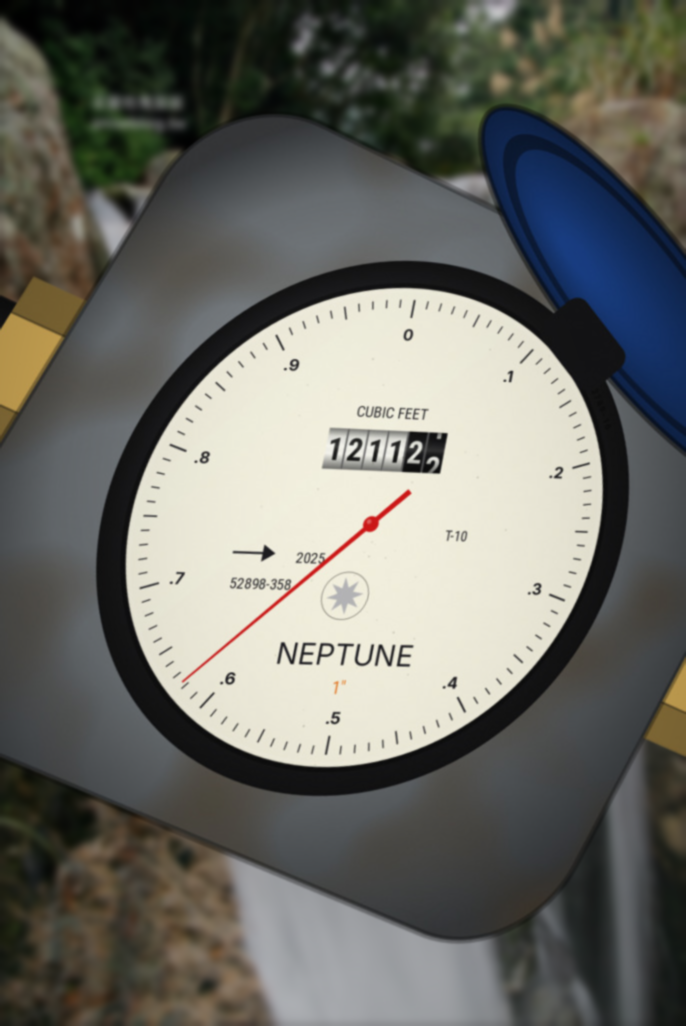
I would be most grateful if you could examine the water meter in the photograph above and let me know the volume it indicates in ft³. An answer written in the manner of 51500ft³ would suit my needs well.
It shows 121121.62ft³
